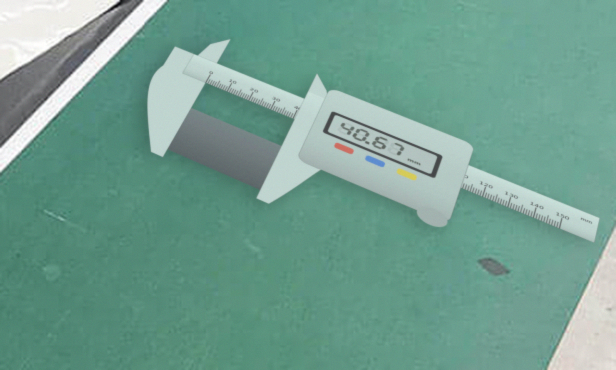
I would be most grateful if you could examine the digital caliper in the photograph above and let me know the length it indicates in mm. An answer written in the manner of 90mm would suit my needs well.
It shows 40.67mm
